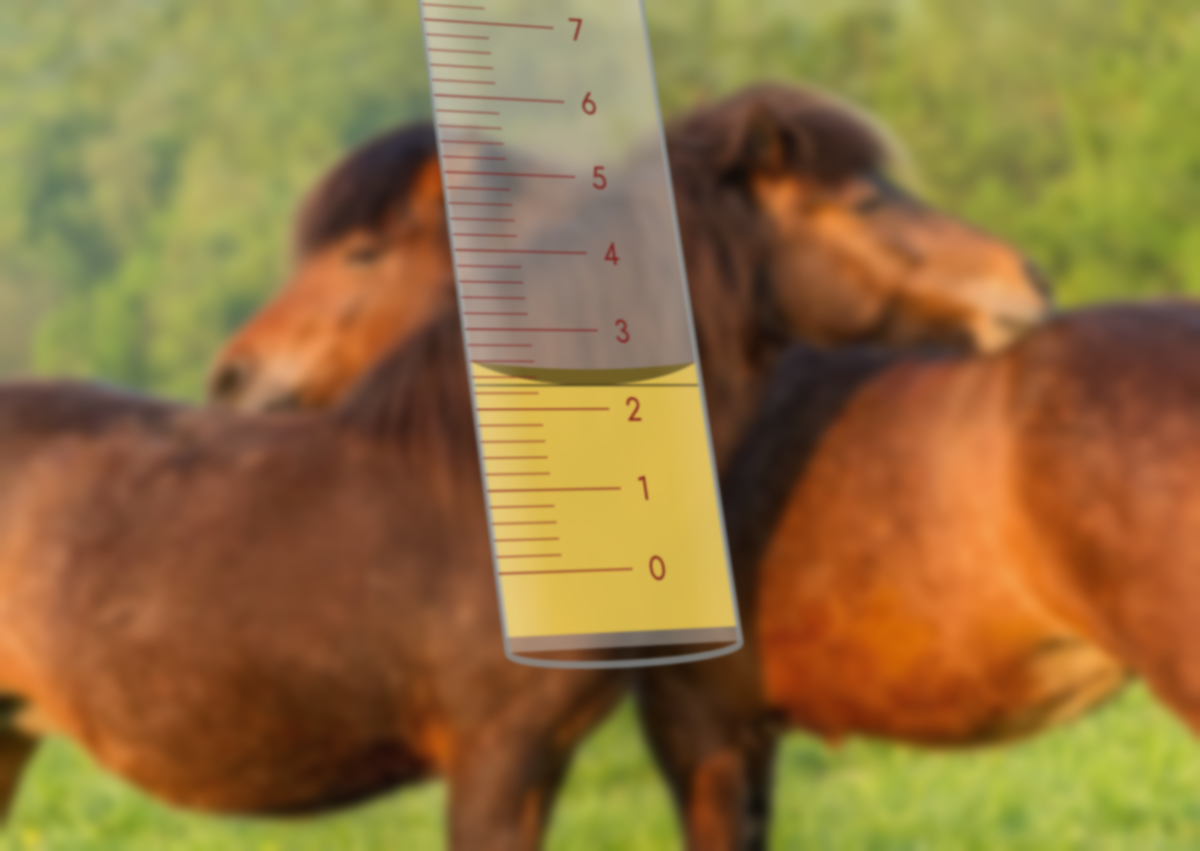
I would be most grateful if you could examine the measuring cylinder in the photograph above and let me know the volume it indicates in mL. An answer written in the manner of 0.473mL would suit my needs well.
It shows 2.3mL
